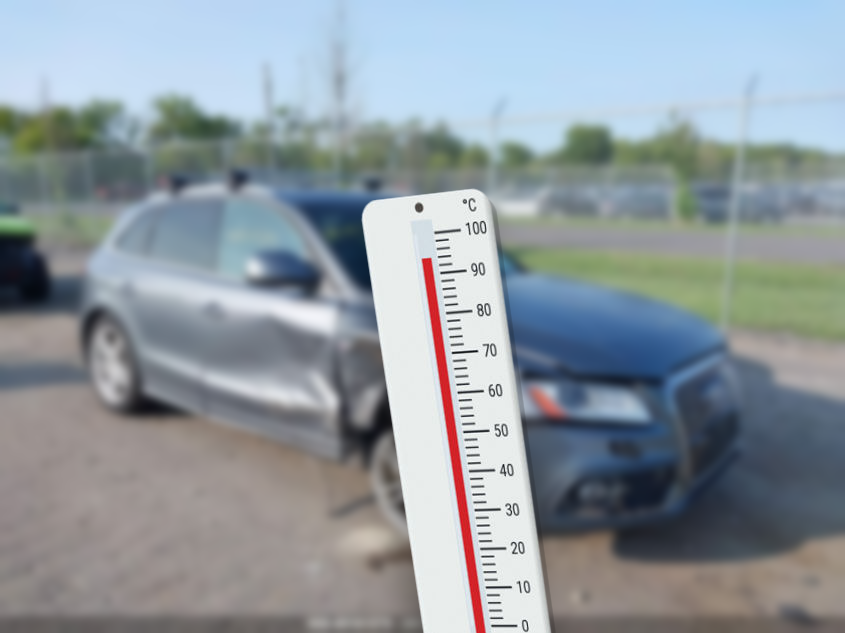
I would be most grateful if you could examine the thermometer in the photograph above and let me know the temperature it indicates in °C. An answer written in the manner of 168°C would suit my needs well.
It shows 94°C
